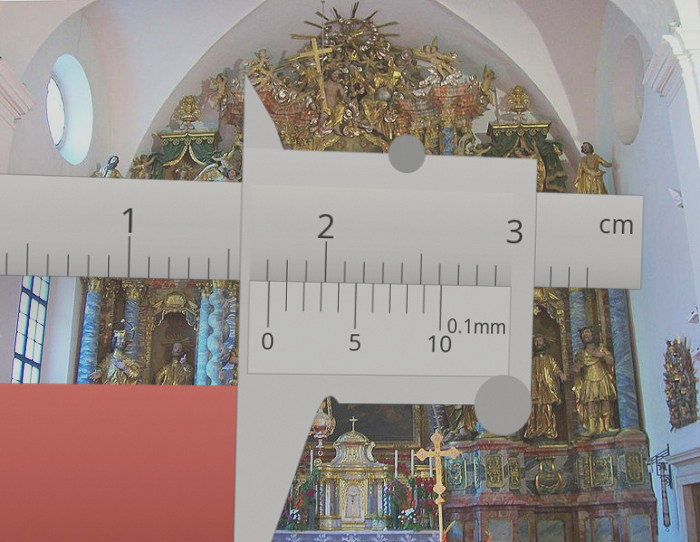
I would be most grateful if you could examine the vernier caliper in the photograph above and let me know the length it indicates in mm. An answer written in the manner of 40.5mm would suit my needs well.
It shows 17.1mm
